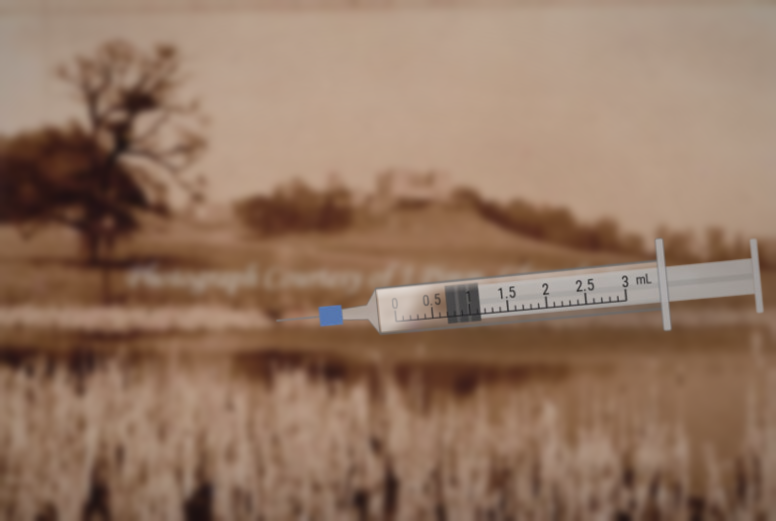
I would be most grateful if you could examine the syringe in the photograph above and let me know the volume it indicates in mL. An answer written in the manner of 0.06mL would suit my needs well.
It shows 0.7mL
